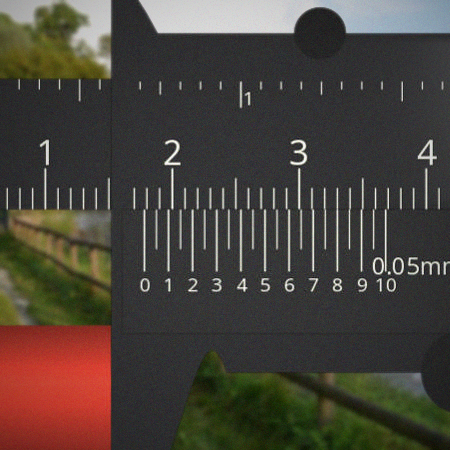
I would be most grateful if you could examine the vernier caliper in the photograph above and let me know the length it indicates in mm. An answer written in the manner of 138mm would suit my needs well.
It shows 17.8mm
